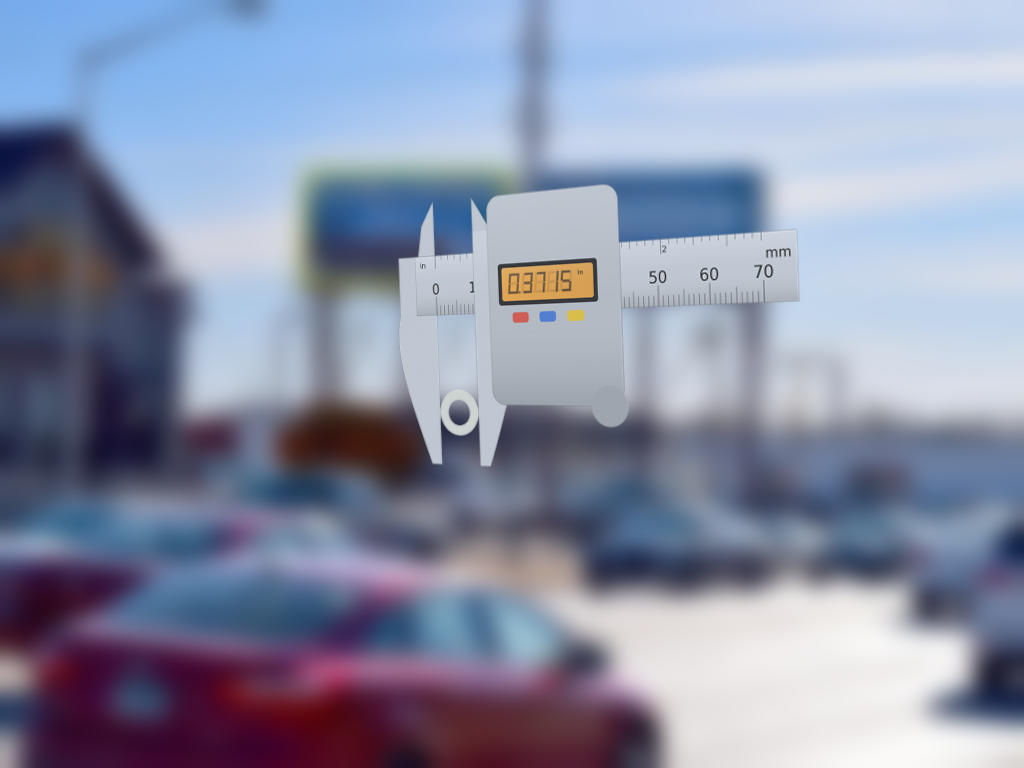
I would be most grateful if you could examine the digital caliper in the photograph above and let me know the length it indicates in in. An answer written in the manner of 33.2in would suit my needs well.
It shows 0.3715in
